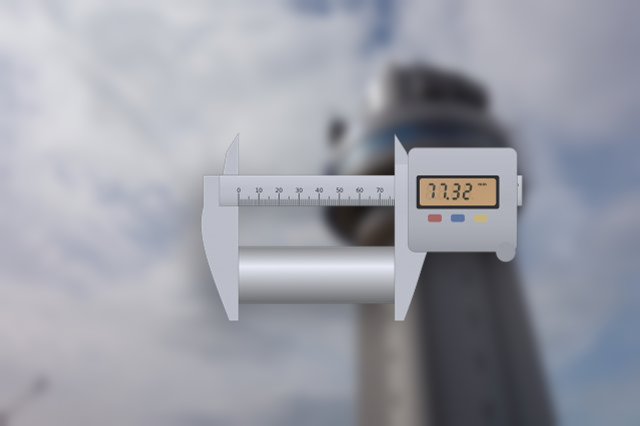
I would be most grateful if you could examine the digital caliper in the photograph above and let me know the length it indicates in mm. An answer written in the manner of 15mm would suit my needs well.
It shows 77.32mm
